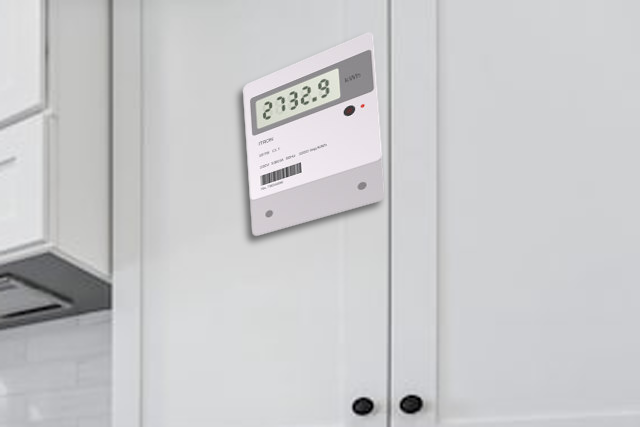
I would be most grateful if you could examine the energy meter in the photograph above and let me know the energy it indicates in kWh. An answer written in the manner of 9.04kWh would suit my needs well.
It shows 2732.9kWh
